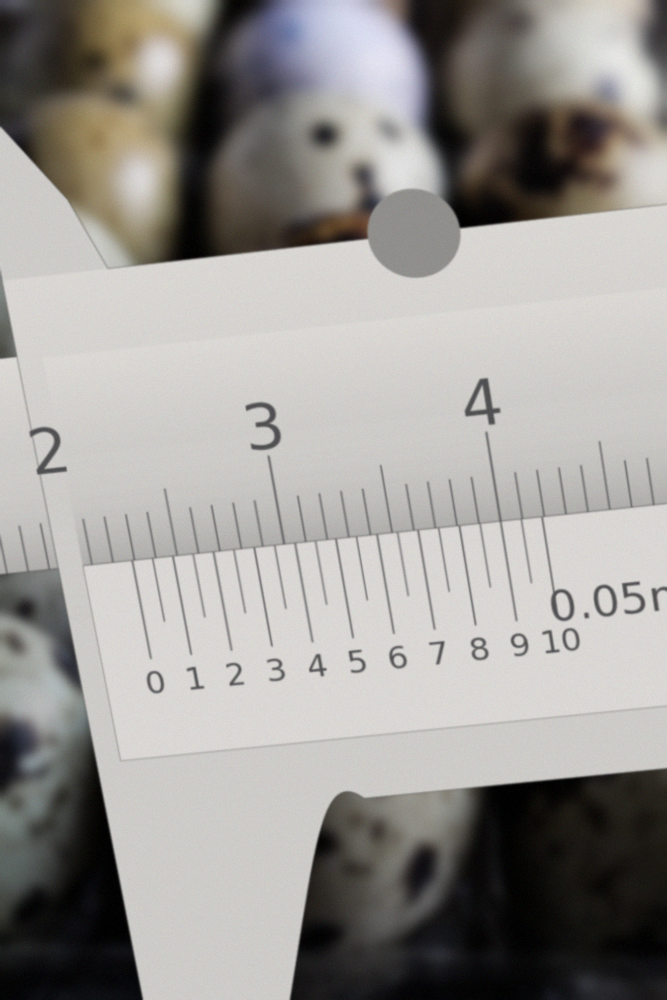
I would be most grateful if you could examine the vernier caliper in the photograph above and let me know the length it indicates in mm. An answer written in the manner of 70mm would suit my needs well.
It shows 22.9mm
